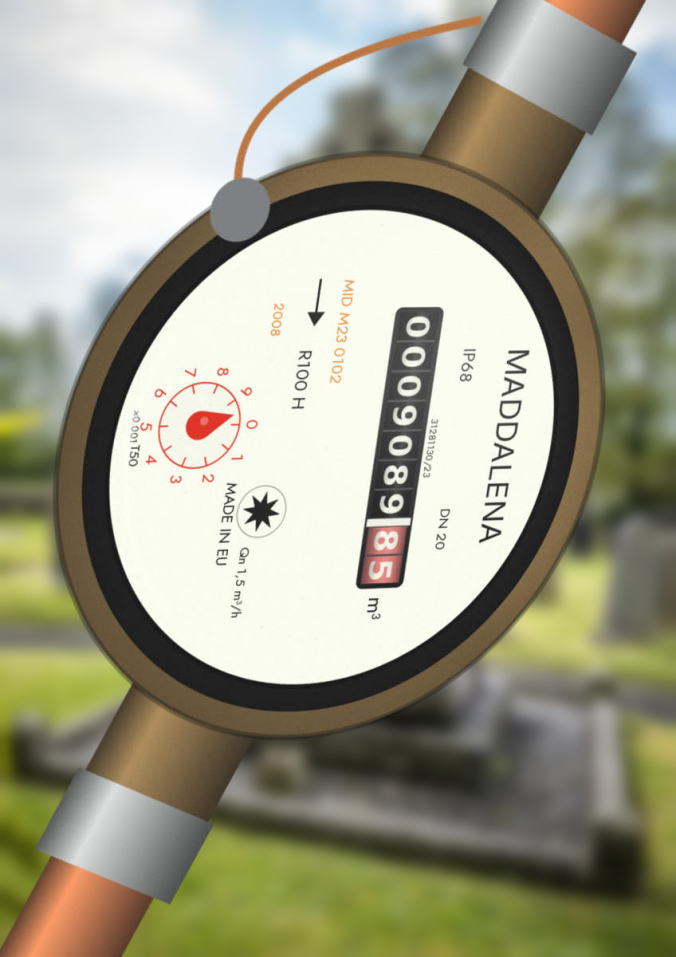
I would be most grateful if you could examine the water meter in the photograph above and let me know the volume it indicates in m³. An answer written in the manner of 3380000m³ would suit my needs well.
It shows 9089.849m³
